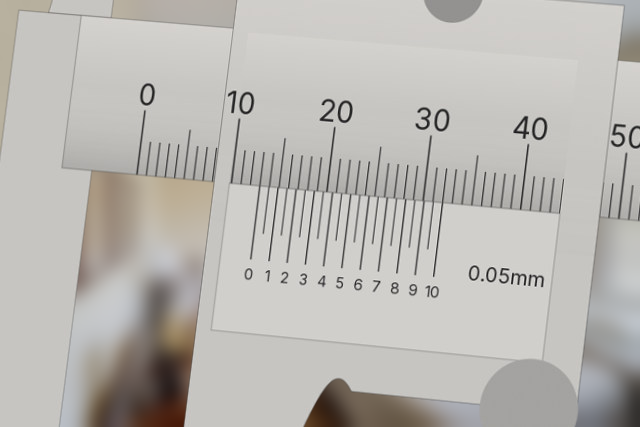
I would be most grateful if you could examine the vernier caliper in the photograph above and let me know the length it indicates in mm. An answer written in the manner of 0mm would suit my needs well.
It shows 13.0mm
